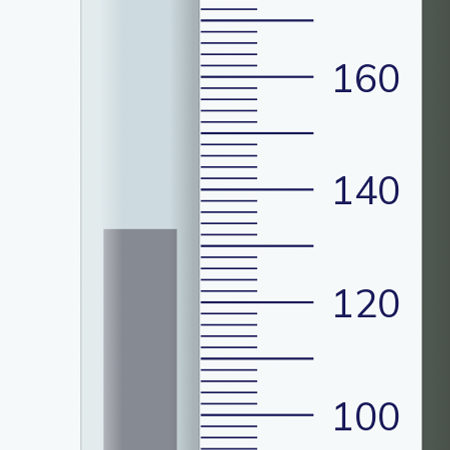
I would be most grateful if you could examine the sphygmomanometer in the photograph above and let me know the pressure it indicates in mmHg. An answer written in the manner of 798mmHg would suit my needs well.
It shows 133mmHg
